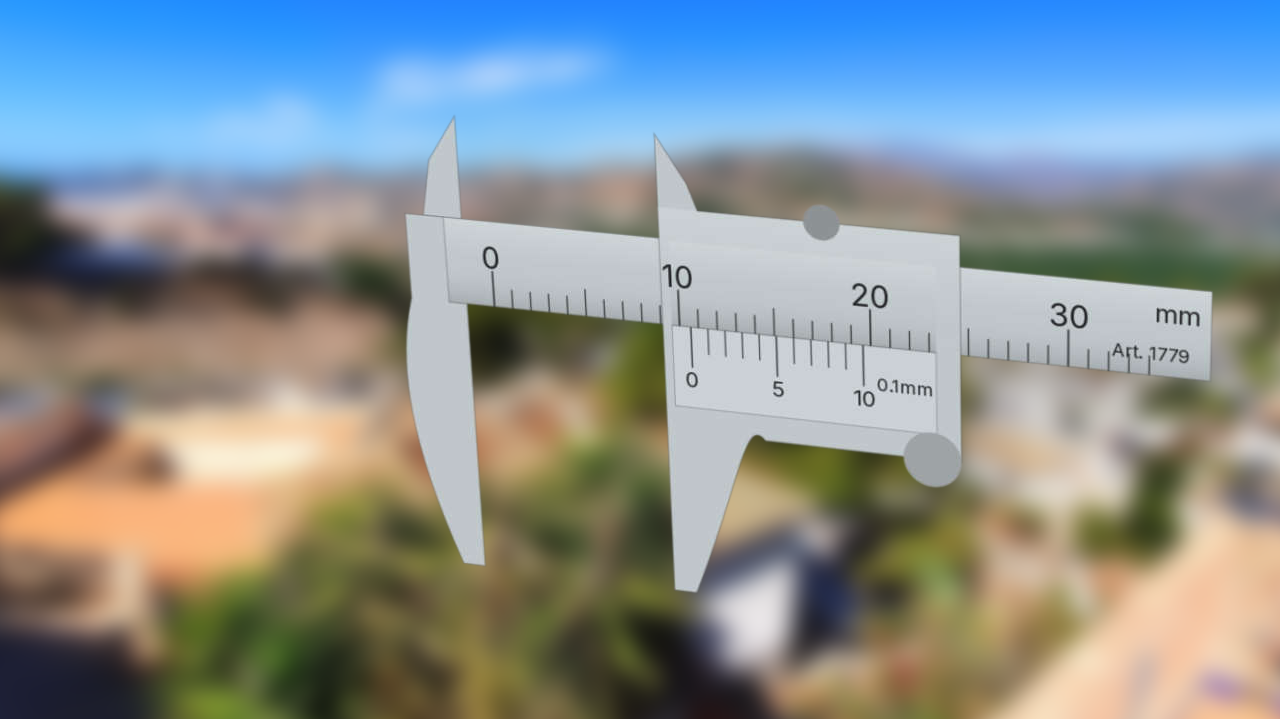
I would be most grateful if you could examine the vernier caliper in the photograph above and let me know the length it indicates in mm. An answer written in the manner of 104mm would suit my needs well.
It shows 10.6mm
